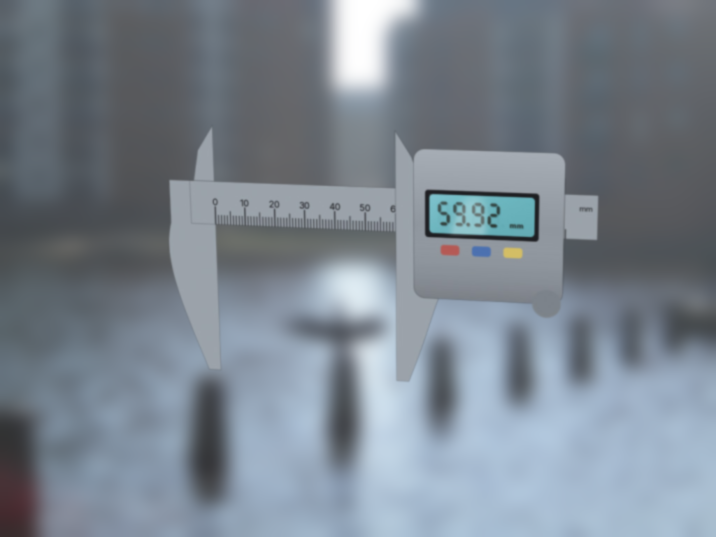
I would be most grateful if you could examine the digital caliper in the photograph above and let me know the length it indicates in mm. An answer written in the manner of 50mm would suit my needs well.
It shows 59.92mm
